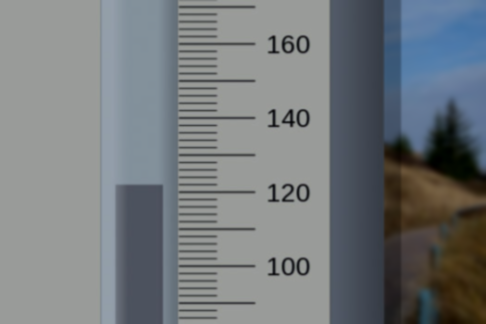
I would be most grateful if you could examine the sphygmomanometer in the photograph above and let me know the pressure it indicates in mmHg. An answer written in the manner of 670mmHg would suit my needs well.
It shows 122mmHg
